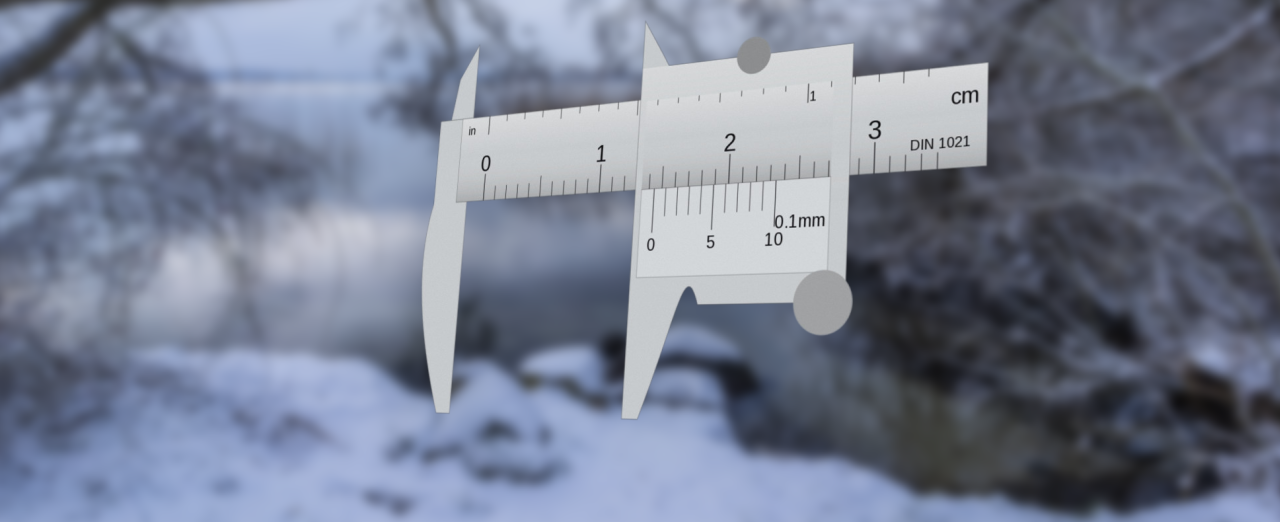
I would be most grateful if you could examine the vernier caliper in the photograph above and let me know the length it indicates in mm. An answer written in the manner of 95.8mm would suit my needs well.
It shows 14.4mm
